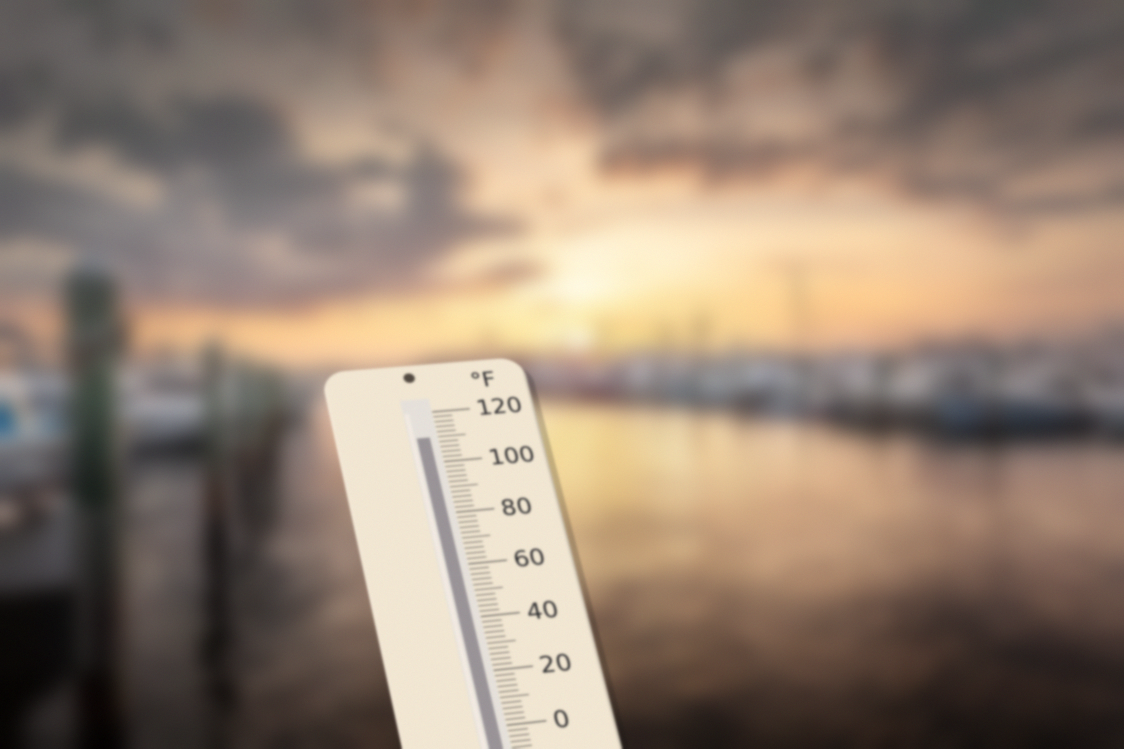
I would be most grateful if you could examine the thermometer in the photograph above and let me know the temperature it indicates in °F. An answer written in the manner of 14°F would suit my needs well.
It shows 110°F
